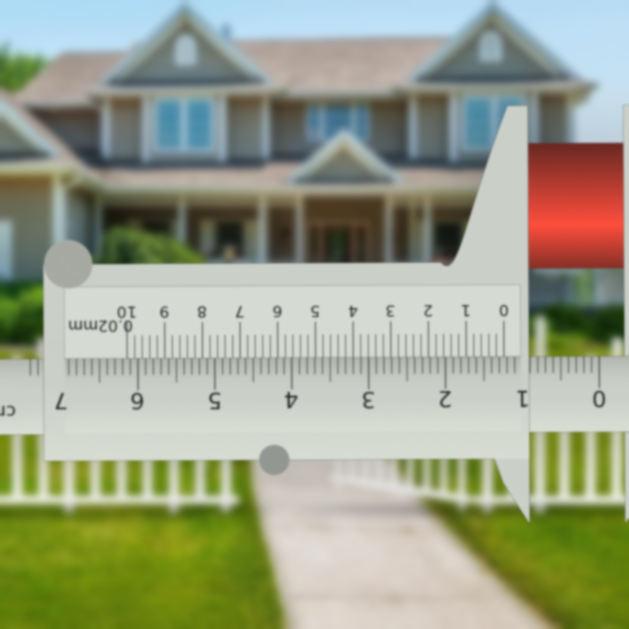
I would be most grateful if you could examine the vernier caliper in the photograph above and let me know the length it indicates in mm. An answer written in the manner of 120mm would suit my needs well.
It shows 12.4mm
